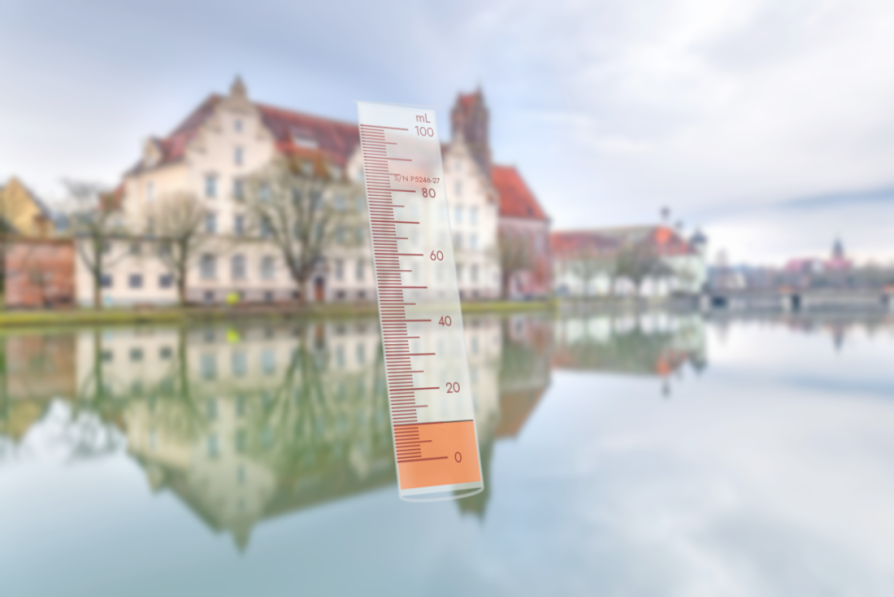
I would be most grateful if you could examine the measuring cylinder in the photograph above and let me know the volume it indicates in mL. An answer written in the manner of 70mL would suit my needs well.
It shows 10mL
